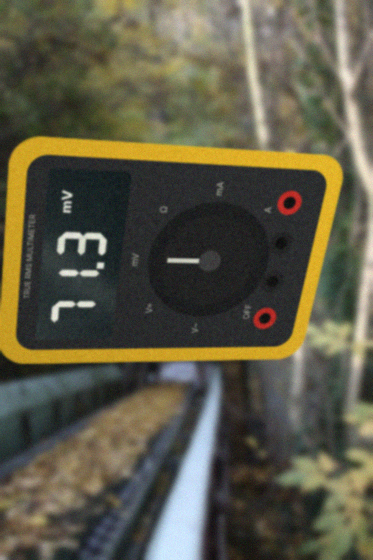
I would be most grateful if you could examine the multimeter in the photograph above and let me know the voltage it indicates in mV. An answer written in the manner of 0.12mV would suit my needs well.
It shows 71.3mV
